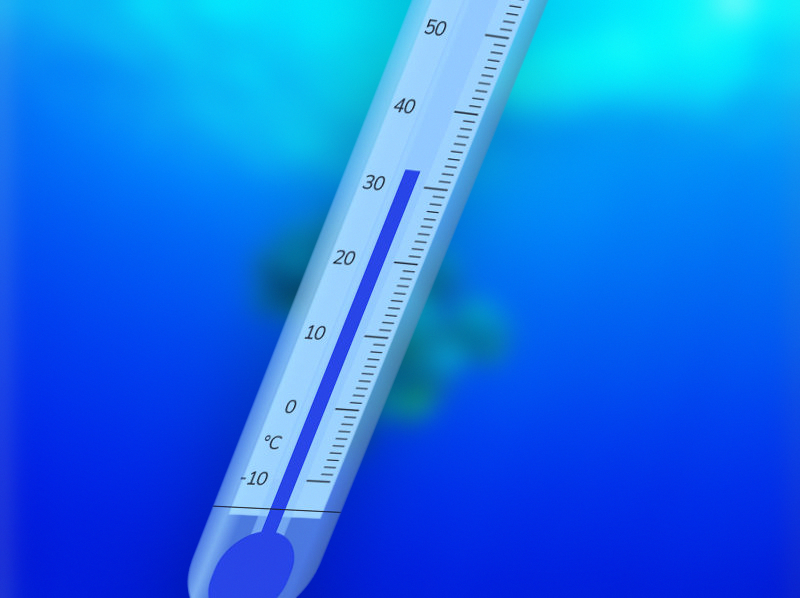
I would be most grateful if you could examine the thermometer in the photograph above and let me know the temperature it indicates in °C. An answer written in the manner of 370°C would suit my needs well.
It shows 32°C
